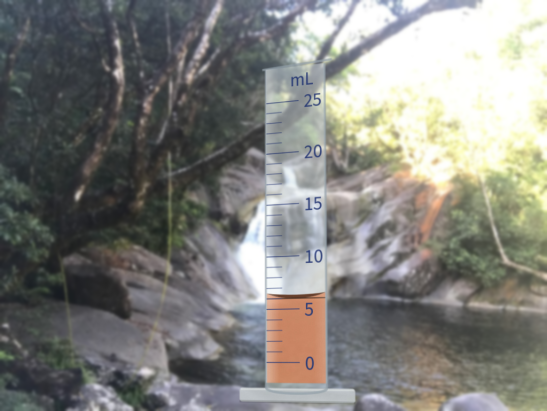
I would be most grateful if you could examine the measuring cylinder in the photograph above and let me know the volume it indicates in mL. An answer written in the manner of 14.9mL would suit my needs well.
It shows 6mL
